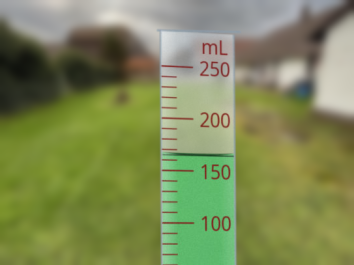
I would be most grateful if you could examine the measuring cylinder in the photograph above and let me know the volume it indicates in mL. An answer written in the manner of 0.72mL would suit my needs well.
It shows 165mL
